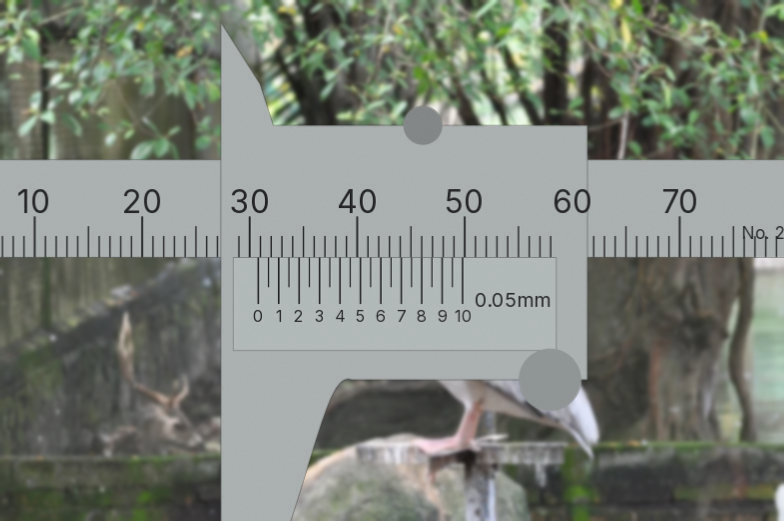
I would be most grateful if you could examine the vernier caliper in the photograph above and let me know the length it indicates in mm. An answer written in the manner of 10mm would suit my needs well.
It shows 30.8mm
